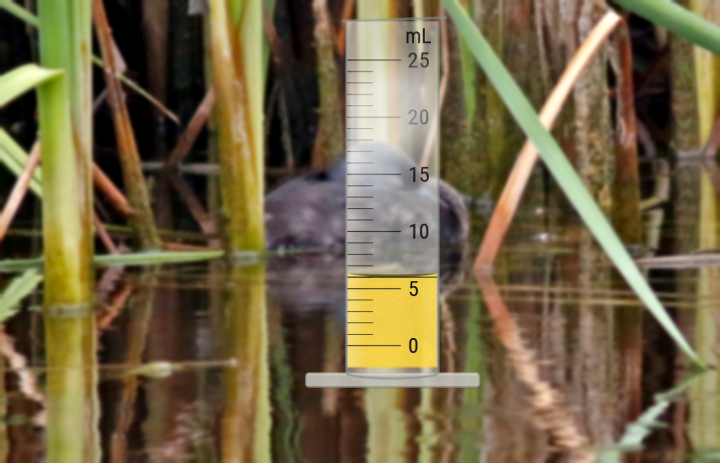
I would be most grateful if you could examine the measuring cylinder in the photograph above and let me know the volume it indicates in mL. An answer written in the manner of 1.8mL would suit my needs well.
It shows 6mL
